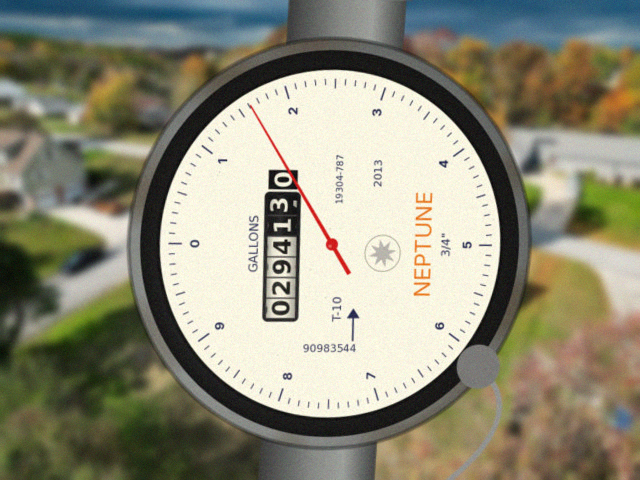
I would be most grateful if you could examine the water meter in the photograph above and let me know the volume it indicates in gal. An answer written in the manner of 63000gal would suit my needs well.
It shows 294131.6gal
